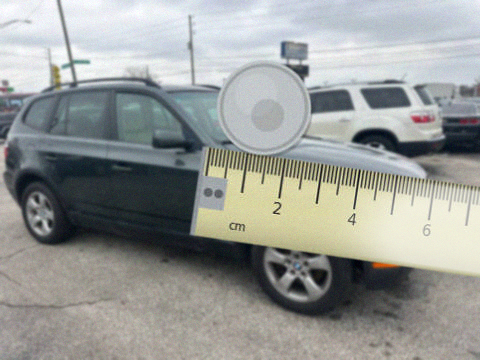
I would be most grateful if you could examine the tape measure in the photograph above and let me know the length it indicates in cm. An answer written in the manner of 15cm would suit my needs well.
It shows 2.5cm
